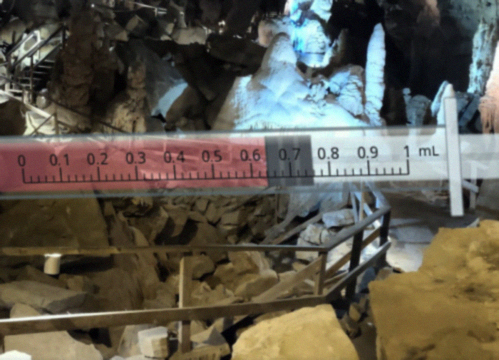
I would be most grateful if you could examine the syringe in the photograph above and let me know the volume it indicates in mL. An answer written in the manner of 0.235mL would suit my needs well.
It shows 0.64mL
